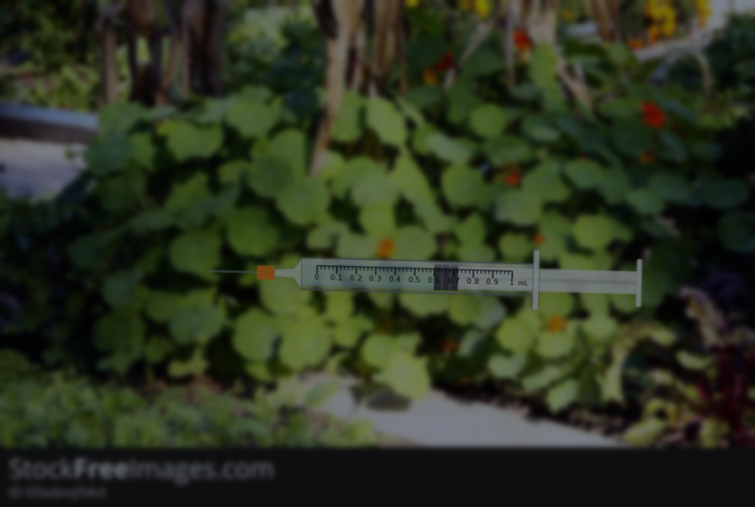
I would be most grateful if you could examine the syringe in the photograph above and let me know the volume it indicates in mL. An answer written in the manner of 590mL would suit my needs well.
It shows 0.6mL
